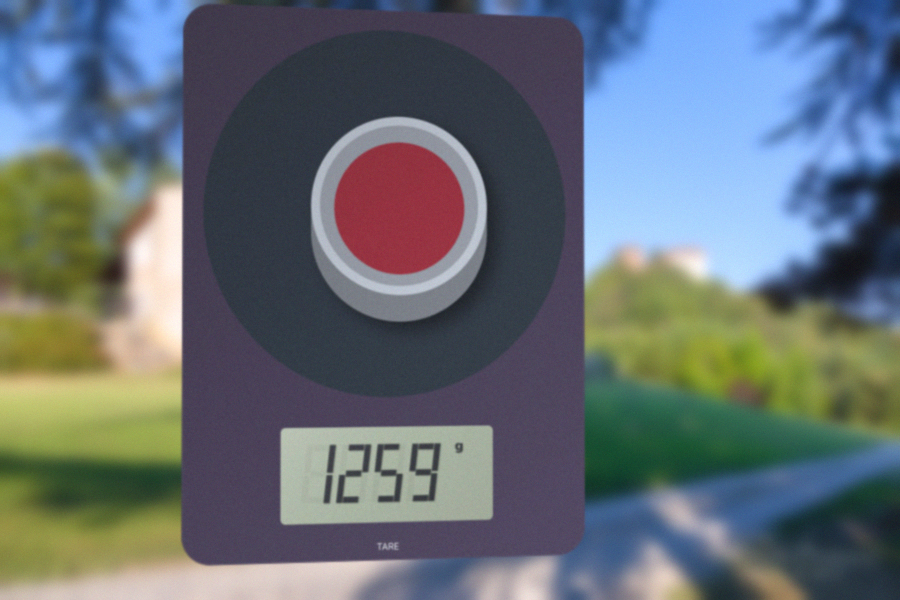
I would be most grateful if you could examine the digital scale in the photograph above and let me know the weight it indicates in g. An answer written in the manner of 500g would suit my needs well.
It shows 1259g
